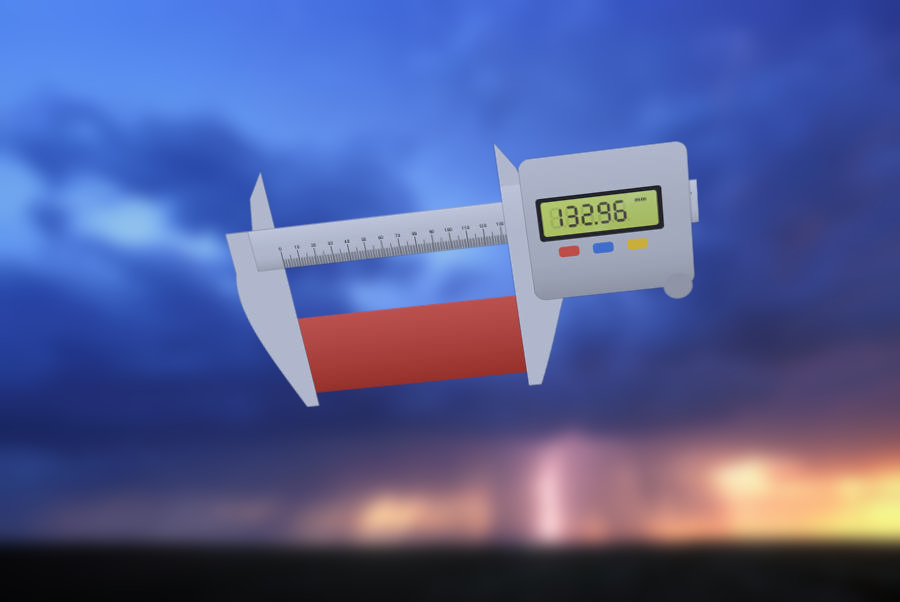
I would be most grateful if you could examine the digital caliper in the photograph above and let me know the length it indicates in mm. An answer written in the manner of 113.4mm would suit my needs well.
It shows 132.96mm
